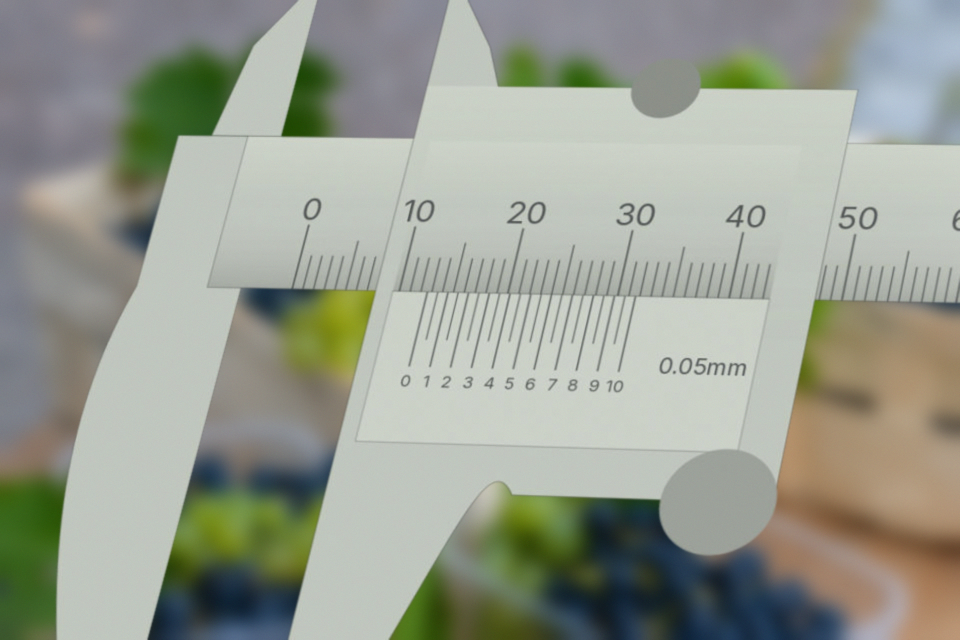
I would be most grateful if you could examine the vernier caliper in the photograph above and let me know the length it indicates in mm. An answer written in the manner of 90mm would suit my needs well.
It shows 12.6mm
